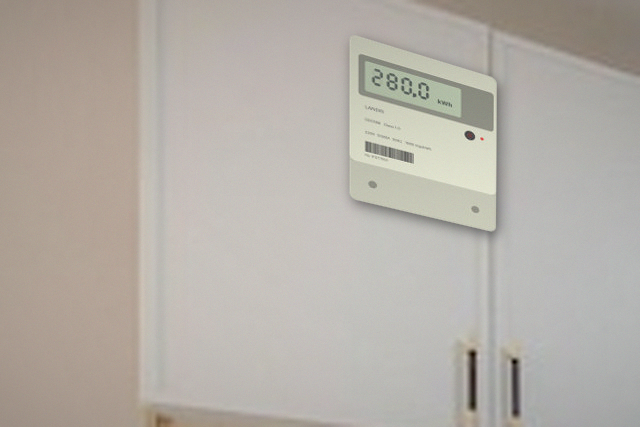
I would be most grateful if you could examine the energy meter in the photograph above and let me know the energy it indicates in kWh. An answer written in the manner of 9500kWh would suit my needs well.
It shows 280.0kWh
